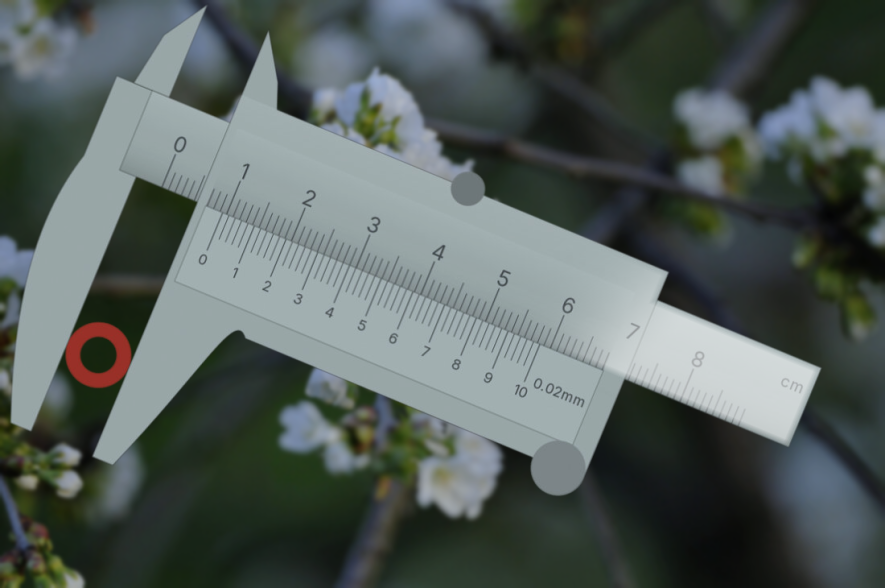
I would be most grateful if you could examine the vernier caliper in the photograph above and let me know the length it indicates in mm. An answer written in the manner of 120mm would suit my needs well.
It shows 9.4mm
